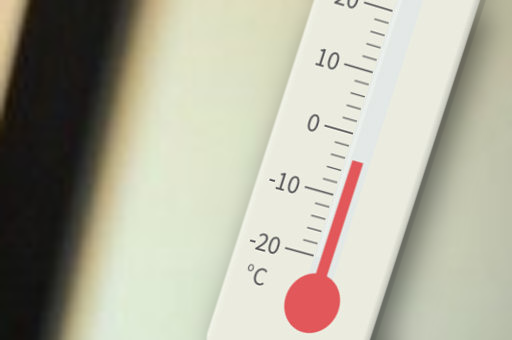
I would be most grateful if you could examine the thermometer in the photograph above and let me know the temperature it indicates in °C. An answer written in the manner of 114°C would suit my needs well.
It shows -4°C
